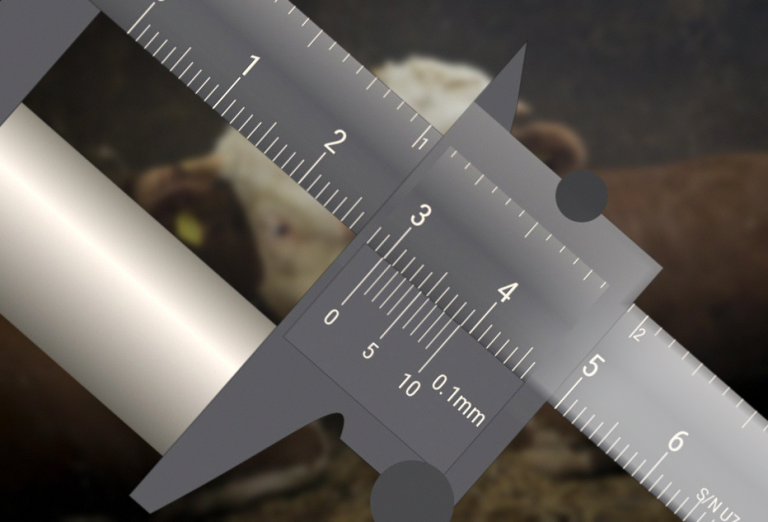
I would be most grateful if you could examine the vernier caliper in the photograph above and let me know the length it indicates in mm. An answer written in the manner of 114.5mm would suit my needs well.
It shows 29.9mm
